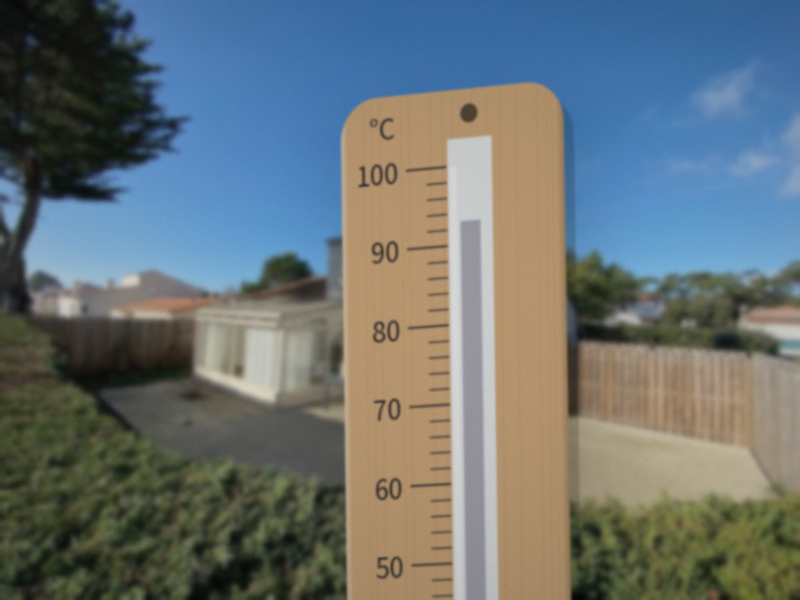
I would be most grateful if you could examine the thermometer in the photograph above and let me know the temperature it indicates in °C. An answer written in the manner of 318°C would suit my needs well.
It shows 93°C
